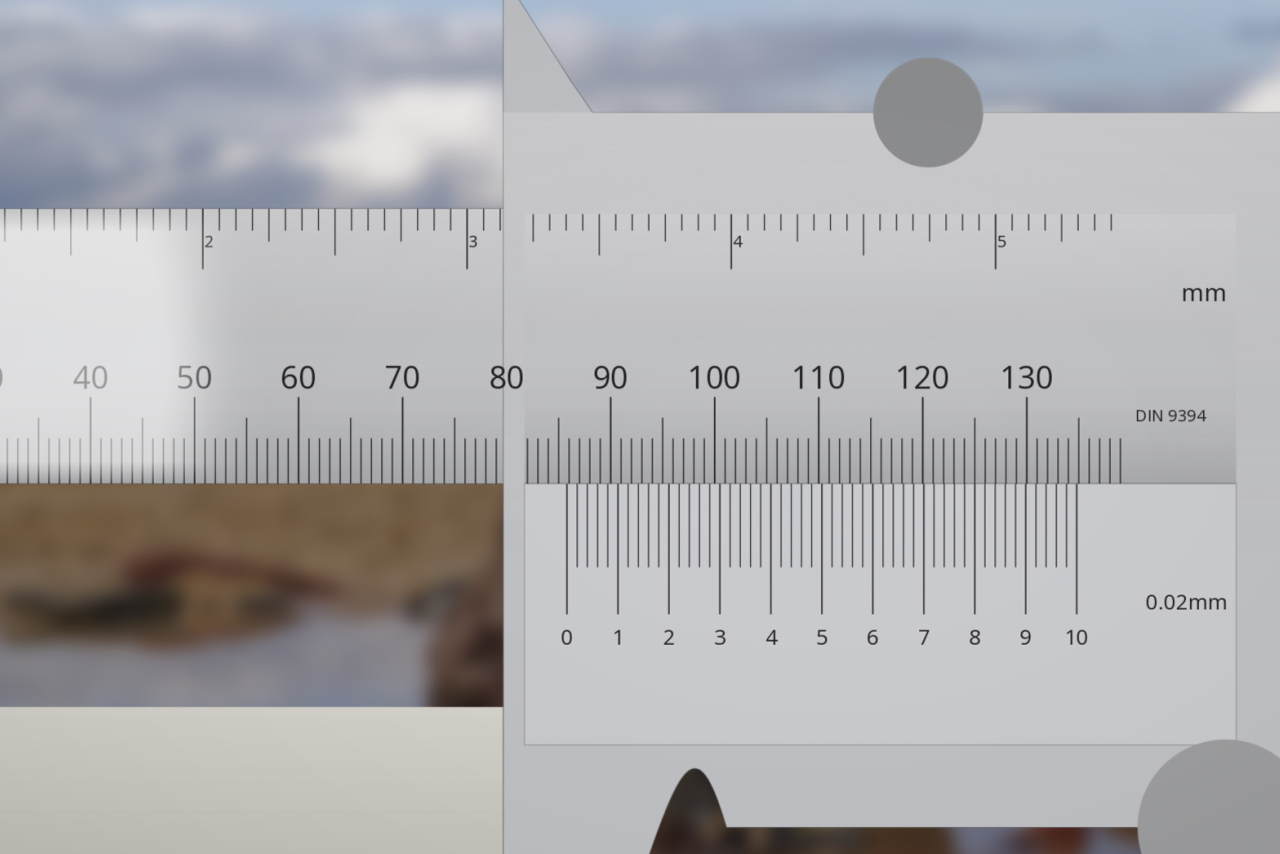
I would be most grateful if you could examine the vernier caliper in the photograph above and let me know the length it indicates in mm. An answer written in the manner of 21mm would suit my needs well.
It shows 85.8mm
